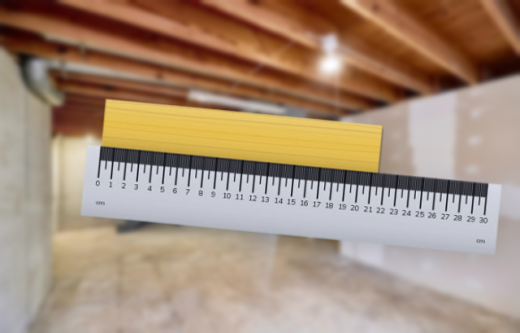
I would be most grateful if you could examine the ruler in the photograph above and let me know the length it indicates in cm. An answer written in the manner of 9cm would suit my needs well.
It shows 21.5cm
